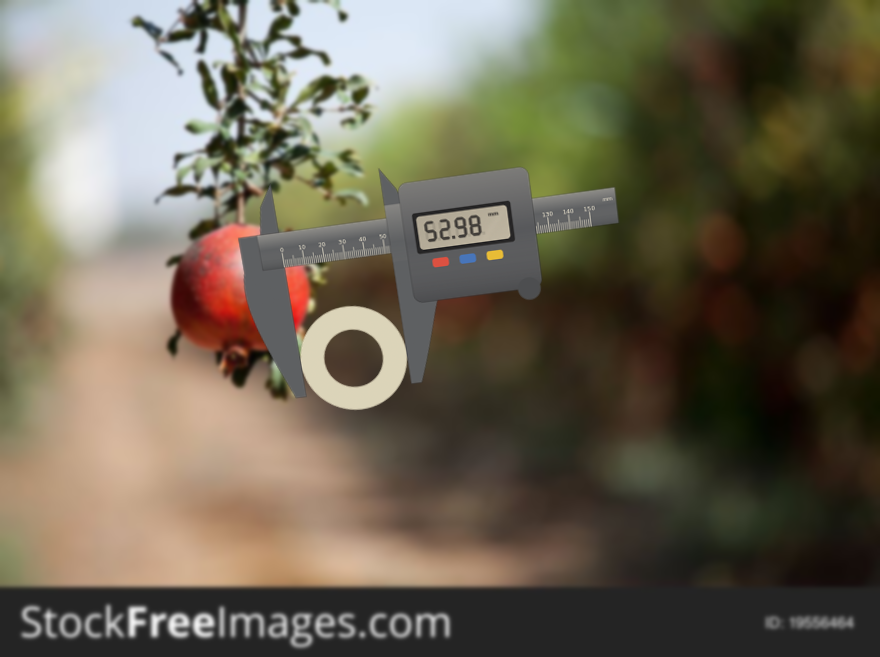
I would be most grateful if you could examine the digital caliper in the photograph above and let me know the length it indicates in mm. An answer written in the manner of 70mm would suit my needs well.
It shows 52.98mm
